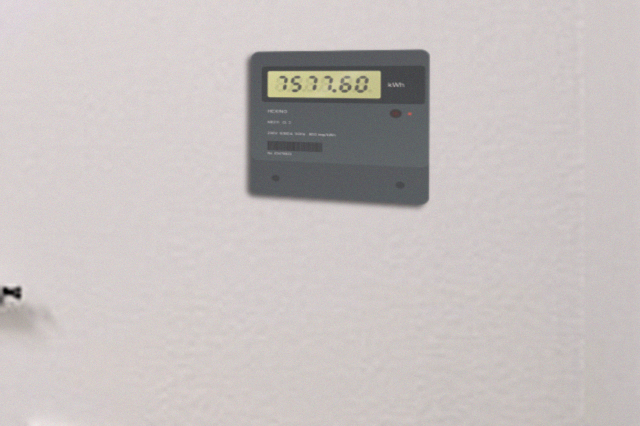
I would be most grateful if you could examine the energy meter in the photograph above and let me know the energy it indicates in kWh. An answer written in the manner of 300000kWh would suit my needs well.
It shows 7577.60kWh
